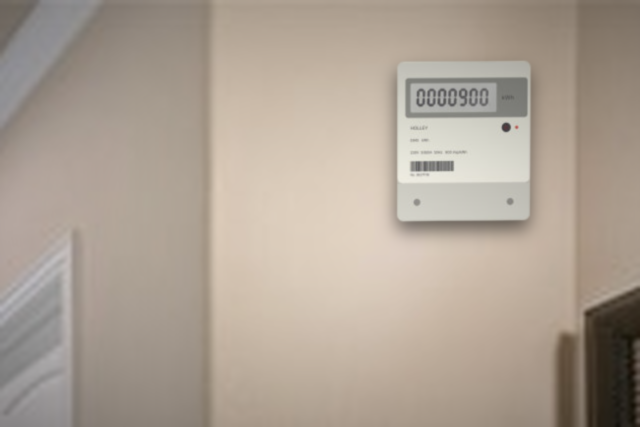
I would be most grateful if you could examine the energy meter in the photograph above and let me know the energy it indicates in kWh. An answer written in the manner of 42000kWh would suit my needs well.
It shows 900kWh
